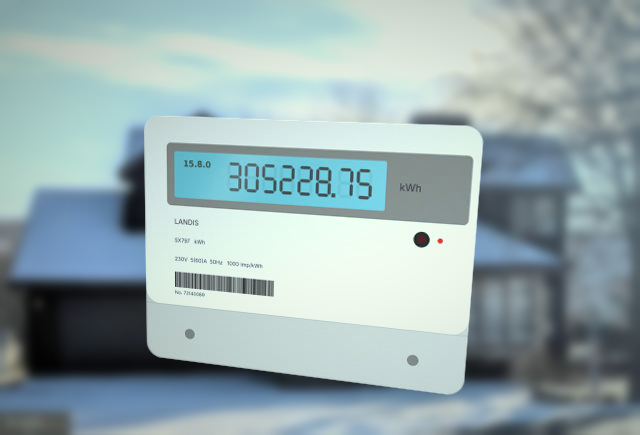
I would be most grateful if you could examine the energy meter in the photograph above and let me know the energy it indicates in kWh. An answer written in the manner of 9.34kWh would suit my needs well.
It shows 305228.75kWh
